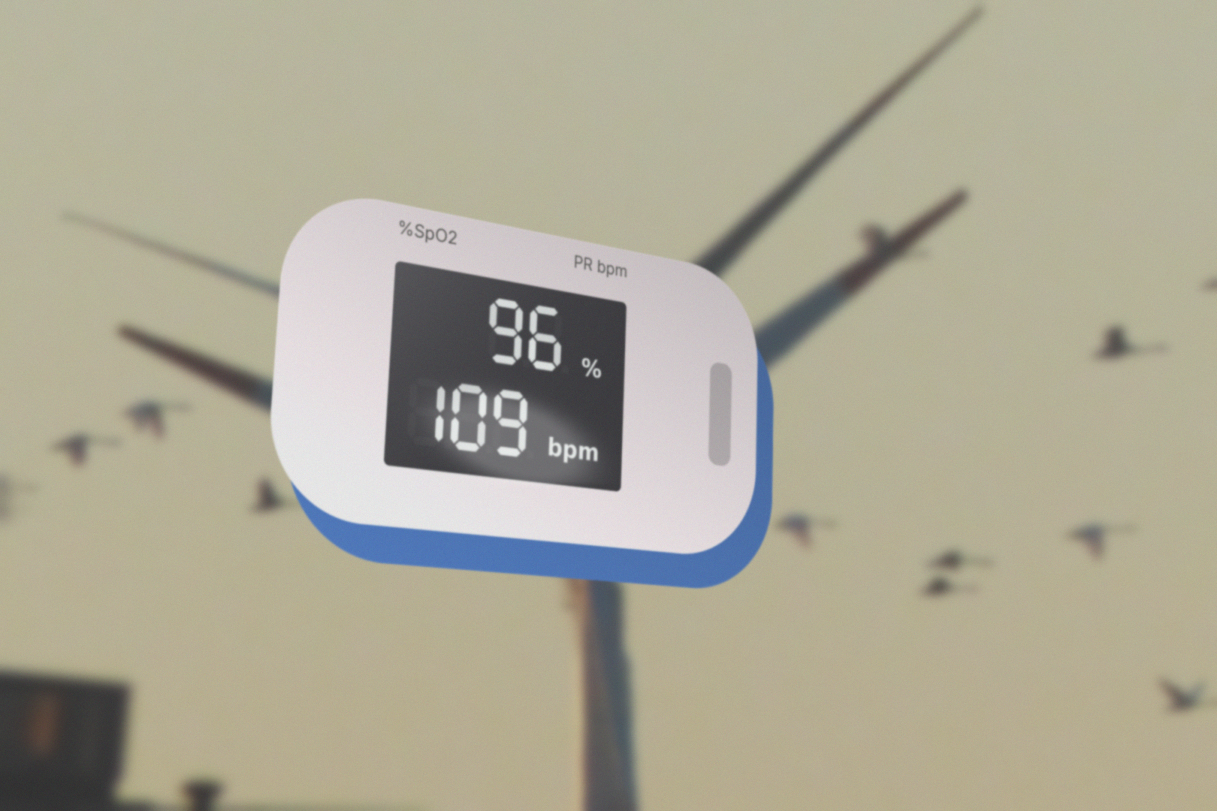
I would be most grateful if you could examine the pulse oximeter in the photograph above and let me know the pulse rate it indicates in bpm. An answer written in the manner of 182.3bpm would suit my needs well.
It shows 109bpm
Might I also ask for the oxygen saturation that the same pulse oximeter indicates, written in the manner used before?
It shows 96%
